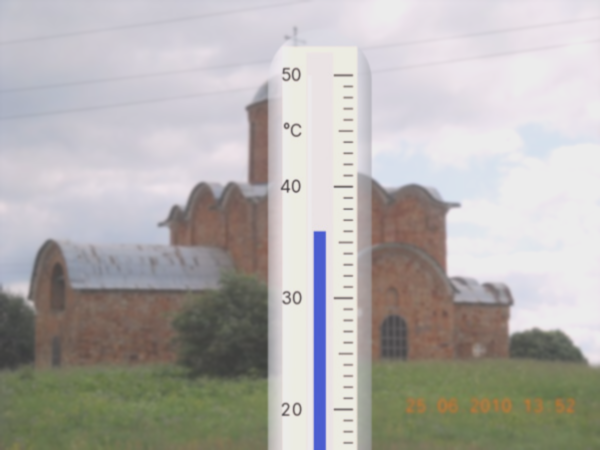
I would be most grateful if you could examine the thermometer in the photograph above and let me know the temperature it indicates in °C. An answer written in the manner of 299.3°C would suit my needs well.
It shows 36°C
